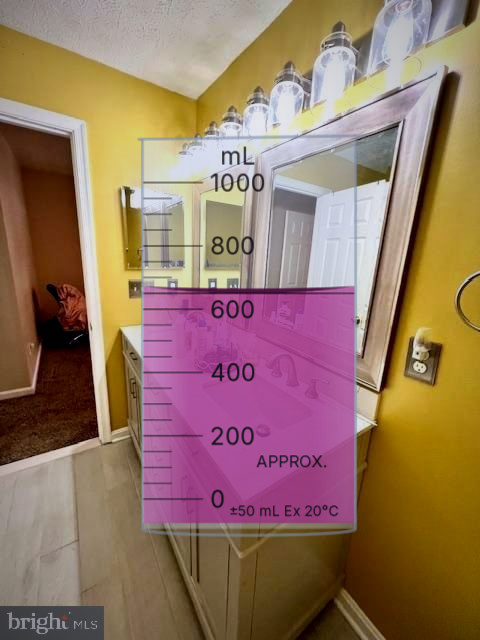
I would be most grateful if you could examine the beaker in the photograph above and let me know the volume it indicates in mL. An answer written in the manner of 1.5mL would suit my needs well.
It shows 650mL
